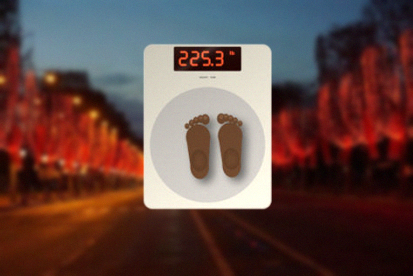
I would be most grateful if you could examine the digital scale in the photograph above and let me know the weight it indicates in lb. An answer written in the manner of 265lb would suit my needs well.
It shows 225.3lb
